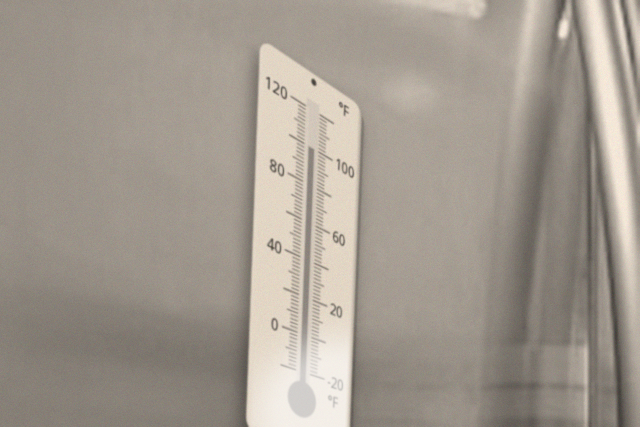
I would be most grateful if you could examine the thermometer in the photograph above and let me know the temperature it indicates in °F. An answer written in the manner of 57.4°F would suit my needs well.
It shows 100°F
